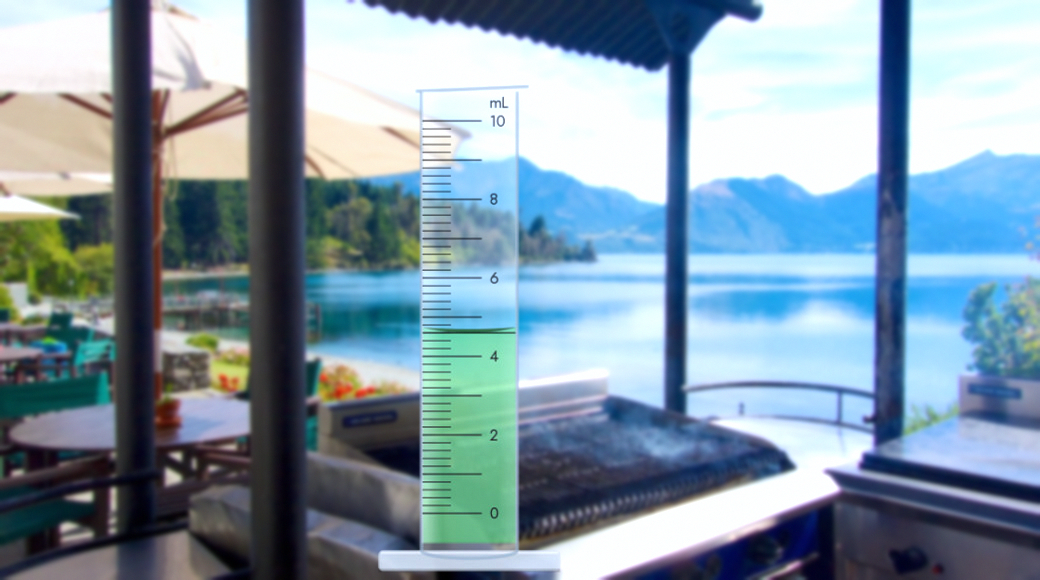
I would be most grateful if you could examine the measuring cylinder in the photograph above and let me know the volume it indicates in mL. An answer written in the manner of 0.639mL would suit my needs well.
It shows 4.6mL
